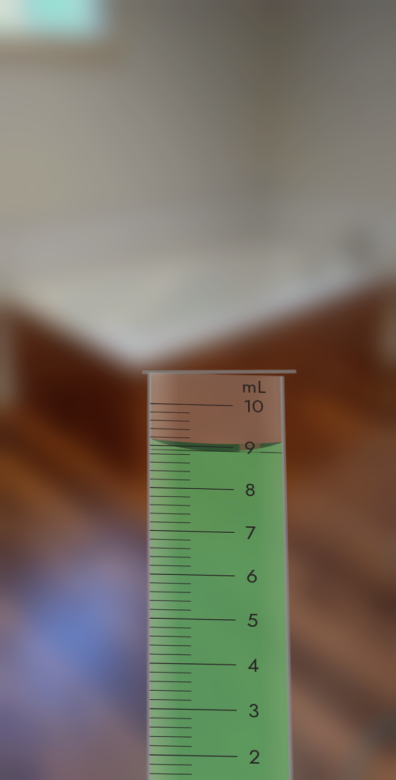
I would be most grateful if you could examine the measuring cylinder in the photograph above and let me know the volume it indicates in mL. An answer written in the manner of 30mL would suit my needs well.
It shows 8.9mL
